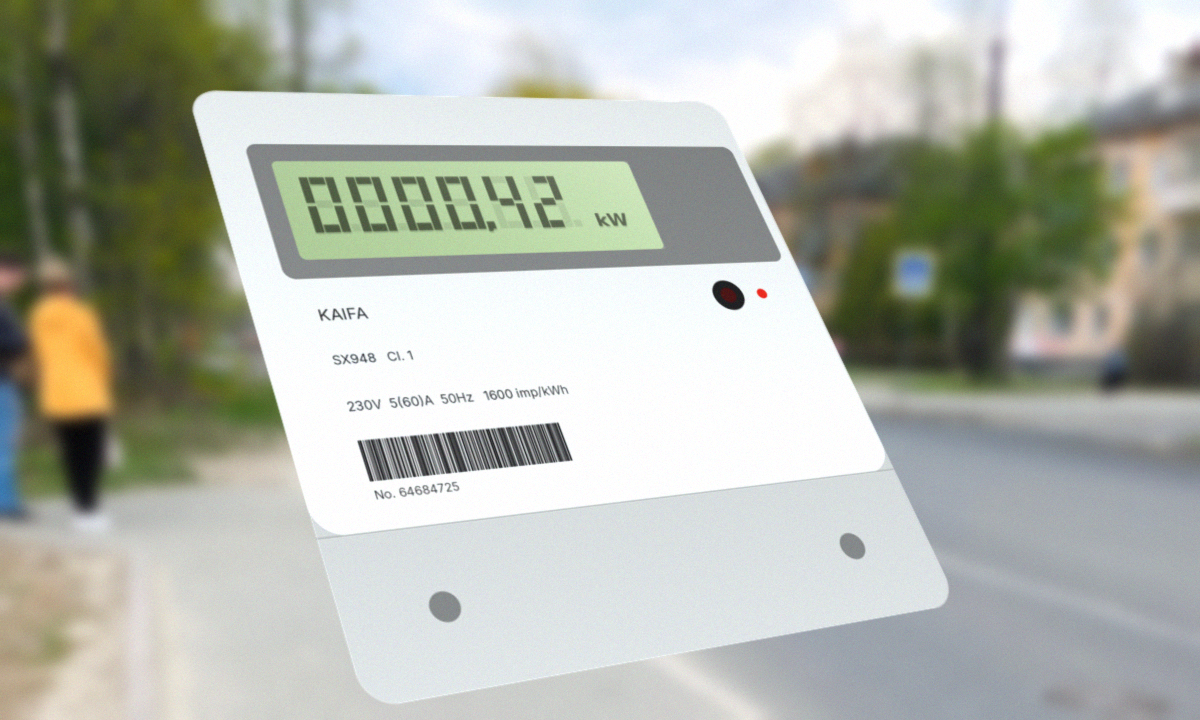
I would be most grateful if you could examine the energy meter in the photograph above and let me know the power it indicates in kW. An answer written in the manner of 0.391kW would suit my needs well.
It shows 0.42kW
